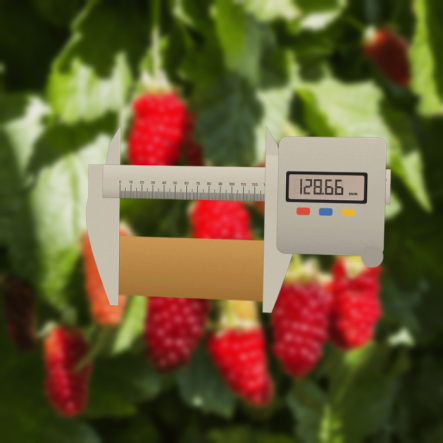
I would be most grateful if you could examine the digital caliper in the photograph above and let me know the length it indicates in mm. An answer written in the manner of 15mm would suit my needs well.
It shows 128.66mm
